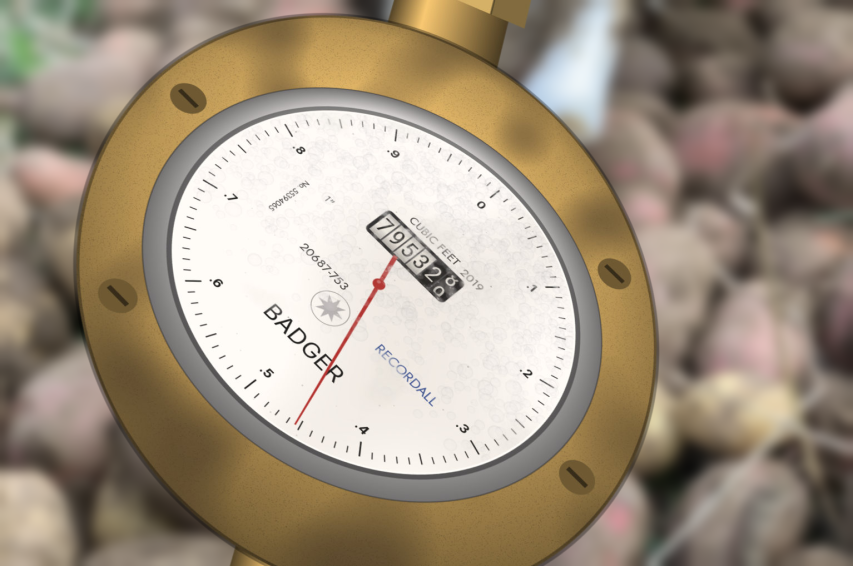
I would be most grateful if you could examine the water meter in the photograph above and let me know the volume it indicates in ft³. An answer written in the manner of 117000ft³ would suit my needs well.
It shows 795328.45ft³
